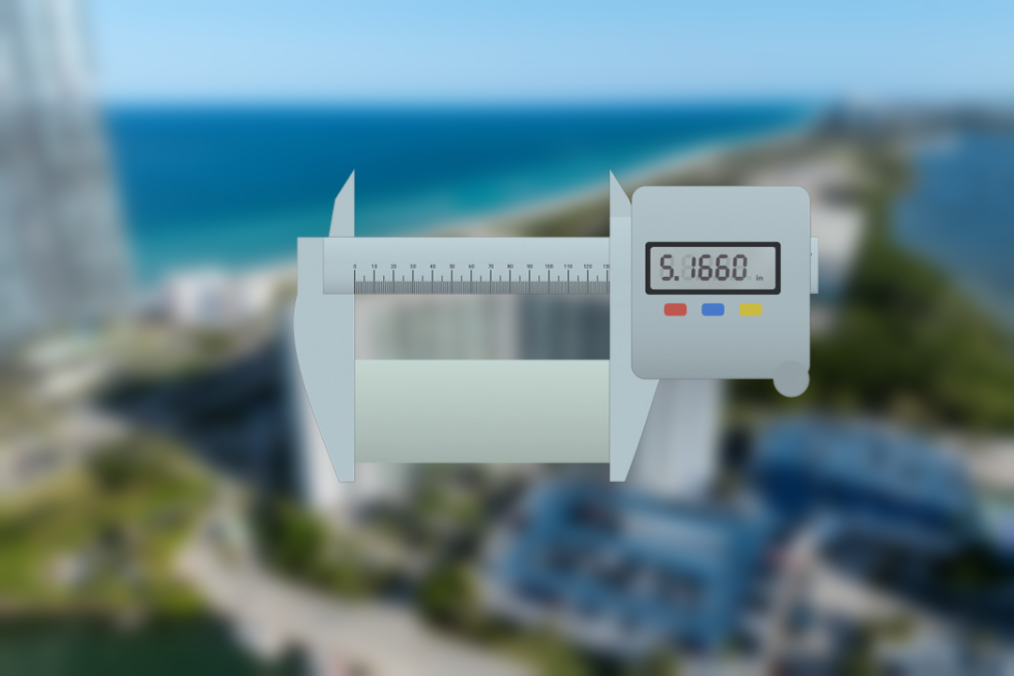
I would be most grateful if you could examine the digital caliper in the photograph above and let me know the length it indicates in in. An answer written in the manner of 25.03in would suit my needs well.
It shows 5.1660in
